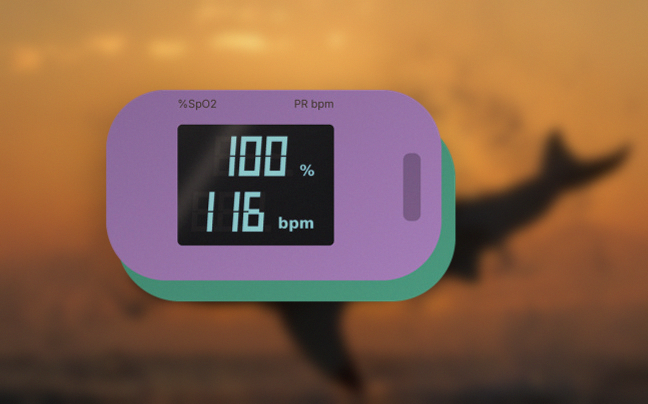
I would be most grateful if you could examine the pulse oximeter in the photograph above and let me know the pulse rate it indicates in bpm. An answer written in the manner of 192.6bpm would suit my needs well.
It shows 116bpm
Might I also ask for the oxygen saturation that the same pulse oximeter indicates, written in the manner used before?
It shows 100%
